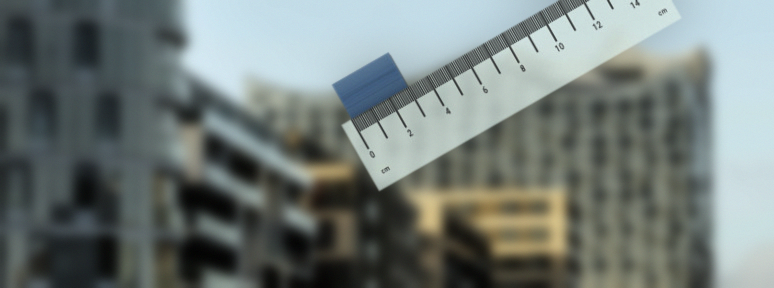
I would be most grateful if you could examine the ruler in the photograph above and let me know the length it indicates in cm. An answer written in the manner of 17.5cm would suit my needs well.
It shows 3cm
